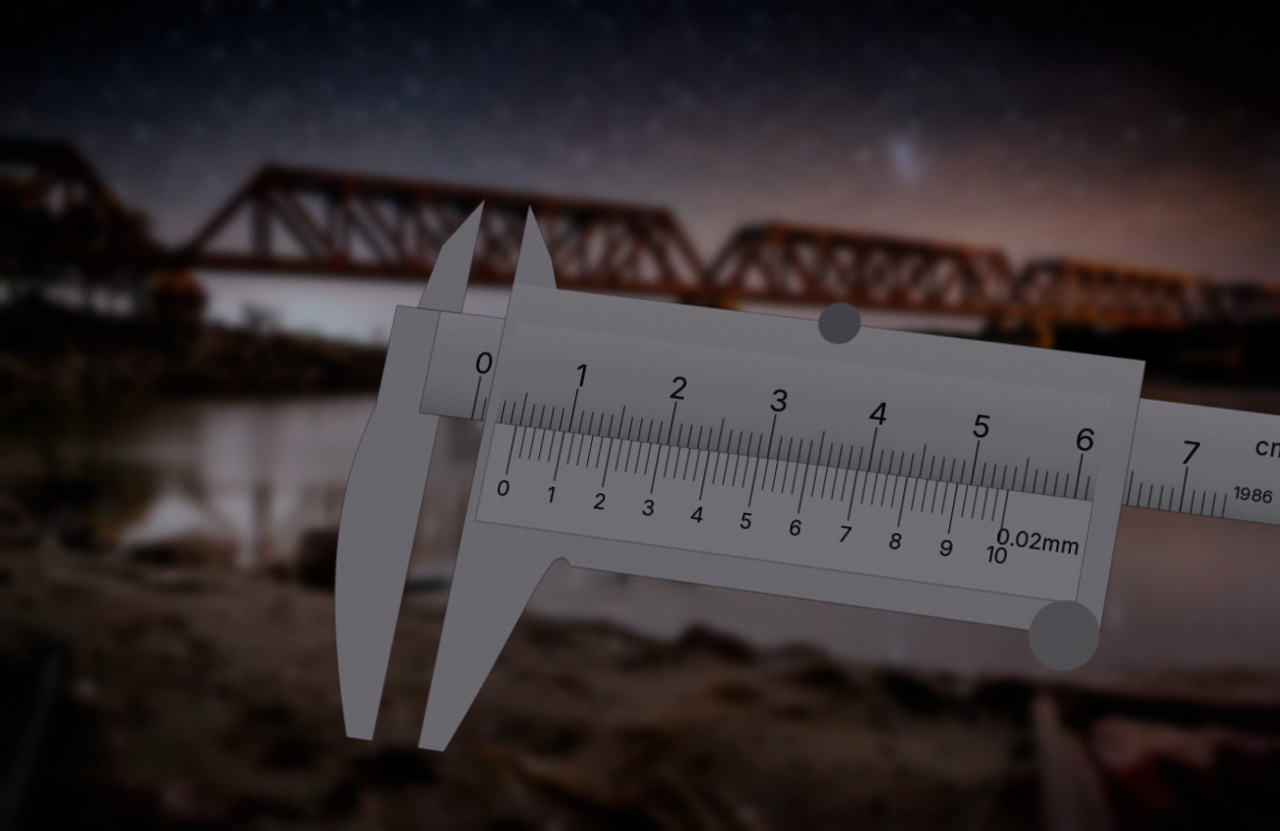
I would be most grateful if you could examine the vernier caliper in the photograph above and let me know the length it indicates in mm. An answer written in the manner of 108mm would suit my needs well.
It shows 4.6mm
